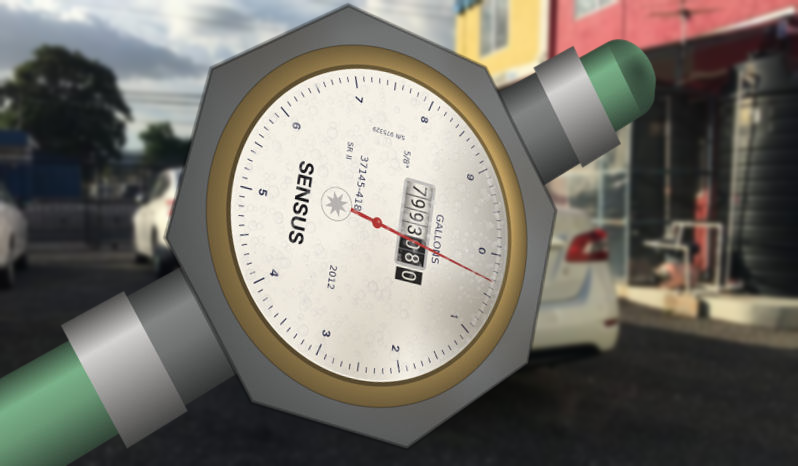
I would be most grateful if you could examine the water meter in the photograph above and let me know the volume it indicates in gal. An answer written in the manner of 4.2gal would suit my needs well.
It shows 7993080.3gal
